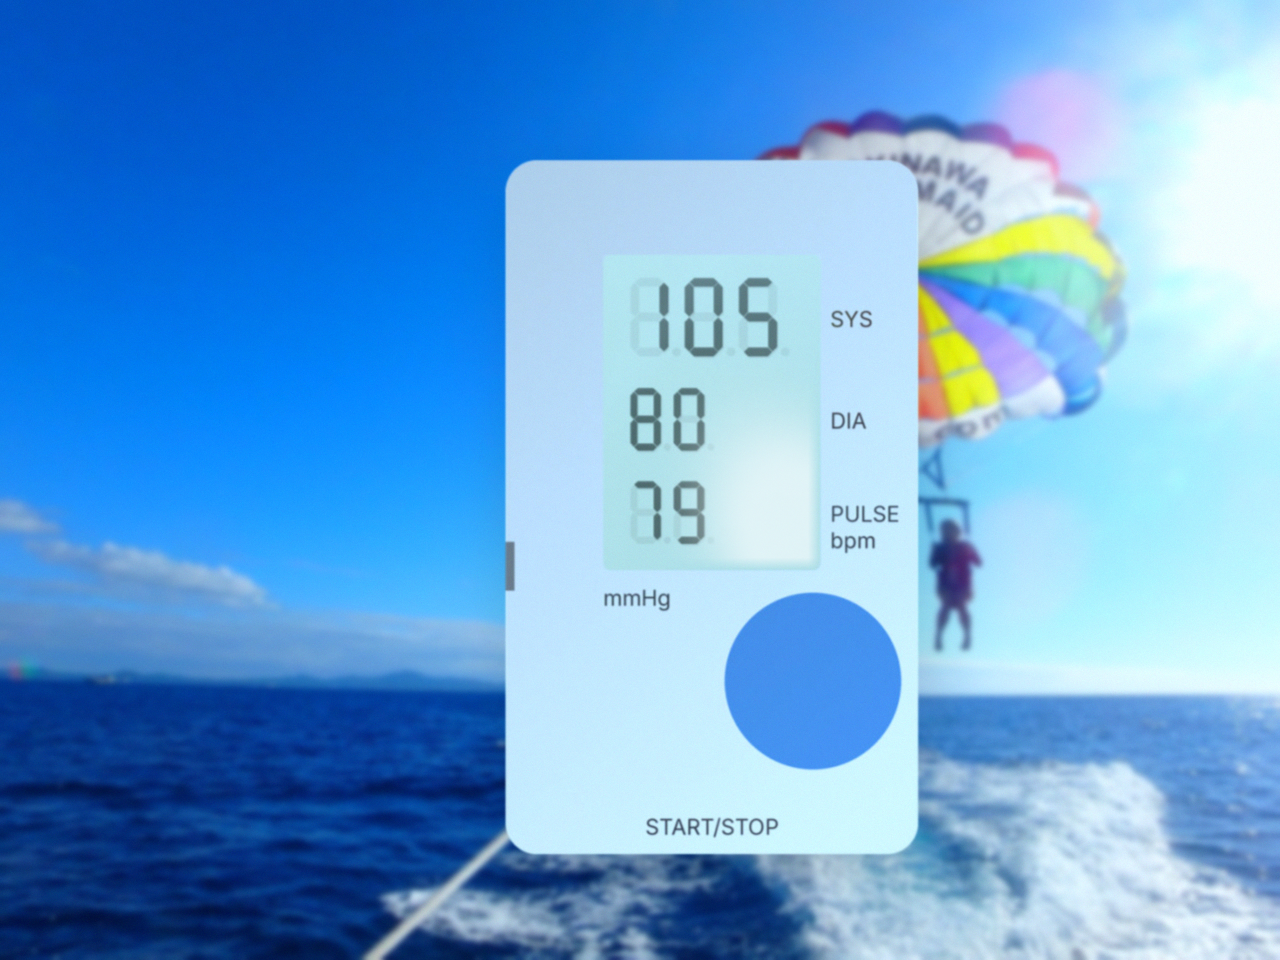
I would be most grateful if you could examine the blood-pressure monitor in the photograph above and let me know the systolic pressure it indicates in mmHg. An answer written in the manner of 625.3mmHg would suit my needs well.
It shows 105mmHg
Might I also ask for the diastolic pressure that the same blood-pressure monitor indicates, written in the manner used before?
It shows 80mmHg
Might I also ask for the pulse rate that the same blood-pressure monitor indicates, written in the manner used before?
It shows 79bpm
